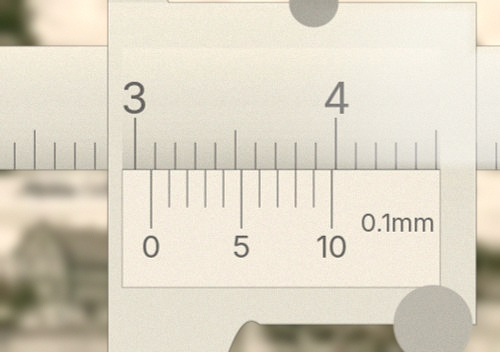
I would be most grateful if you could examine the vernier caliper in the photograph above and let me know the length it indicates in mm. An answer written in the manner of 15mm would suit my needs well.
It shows 30.8mm
